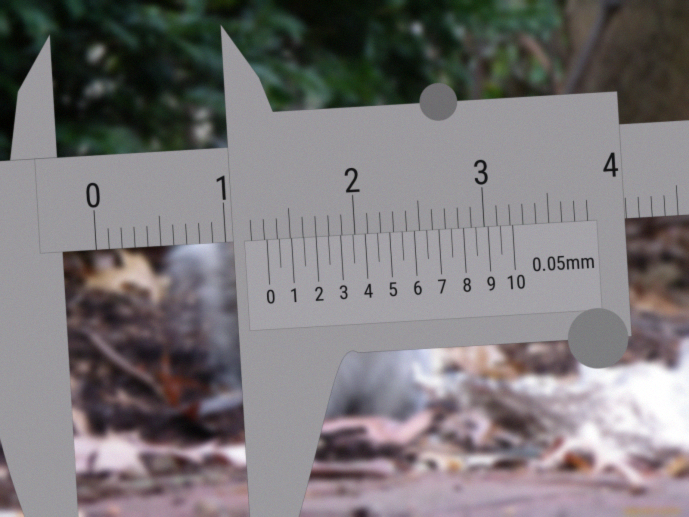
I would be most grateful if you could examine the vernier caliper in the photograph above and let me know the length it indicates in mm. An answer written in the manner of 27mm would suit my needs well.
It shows 13.2mm
